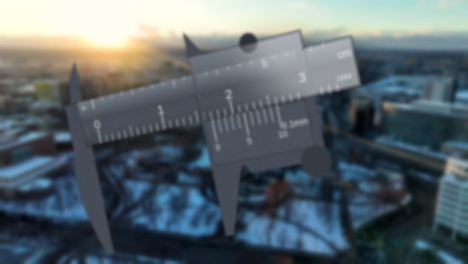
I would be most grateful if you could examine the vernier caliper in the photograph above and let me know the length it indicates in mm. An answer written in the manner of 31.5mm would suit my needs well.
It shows 17.0mm
